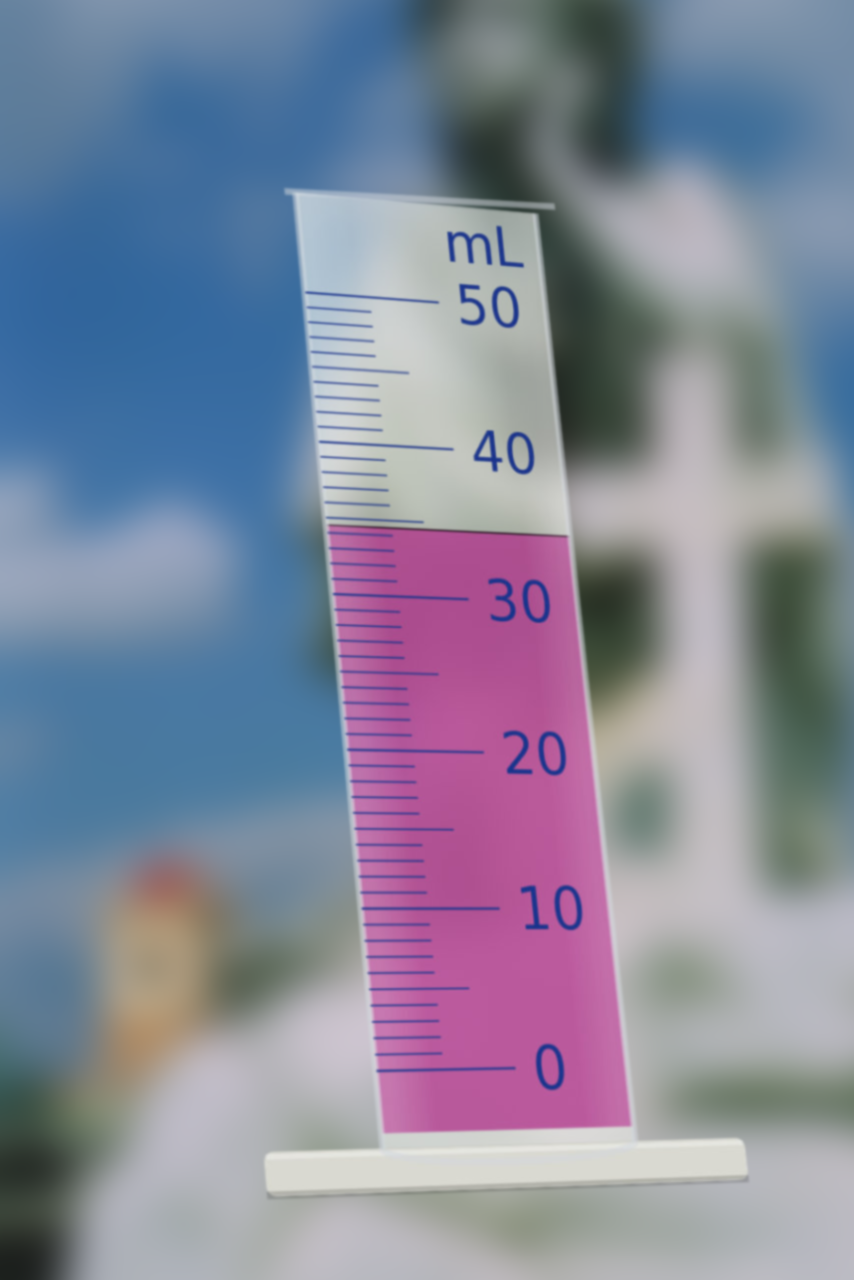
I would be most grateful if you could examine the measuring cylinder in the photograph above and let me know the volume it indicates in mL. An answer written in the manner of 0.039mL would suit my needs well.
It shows 34.5mL
